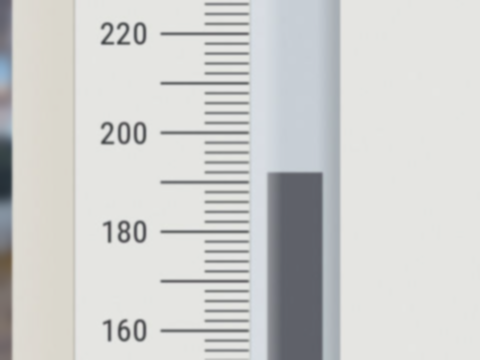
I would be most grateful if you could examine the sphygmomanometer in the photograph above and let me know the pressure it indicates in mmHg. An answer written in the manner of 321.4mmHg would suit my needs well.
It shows 192mmHg
